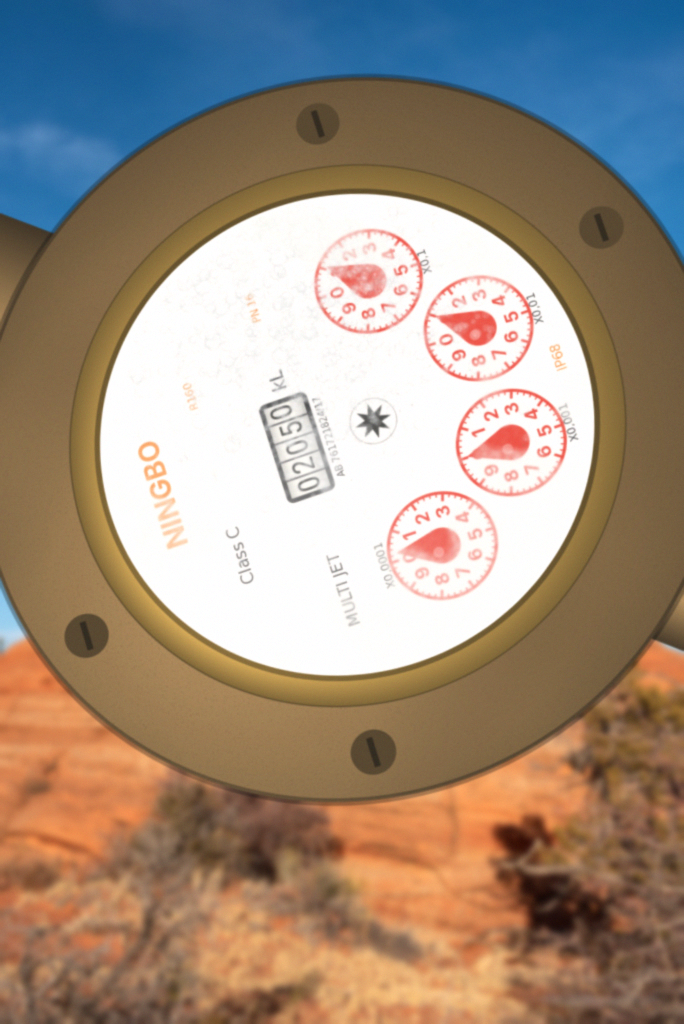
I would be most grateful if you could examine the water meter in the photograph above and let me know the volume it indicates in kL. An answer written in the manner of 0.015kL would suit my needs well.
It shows 2050.1100kL
